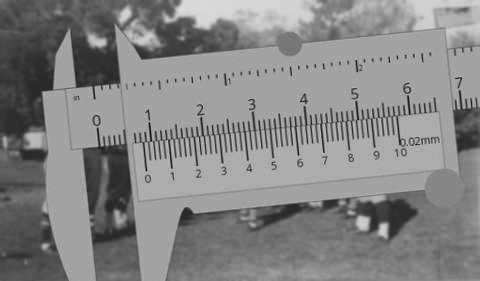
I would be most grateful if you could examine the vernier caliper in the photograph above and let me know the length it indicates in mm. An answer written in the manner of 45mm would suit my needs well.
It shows 8.5mm
